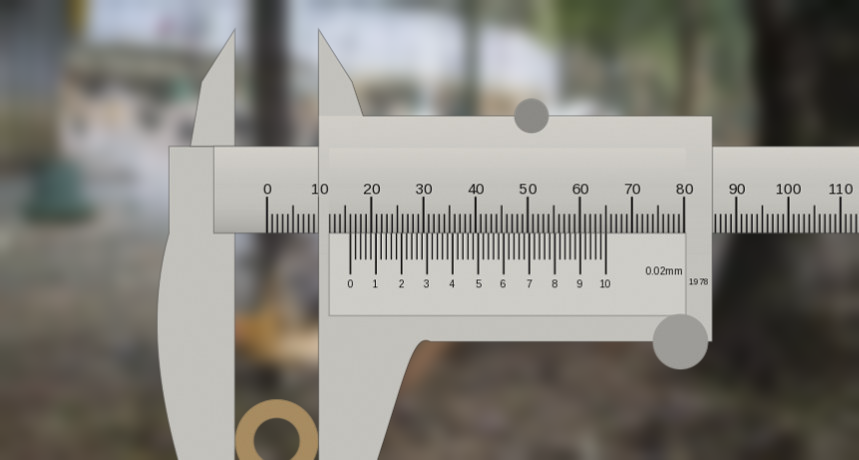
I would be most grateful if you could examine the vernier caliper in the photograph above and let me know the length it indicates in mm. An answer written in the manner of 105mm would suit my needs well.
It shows 16.0mm
